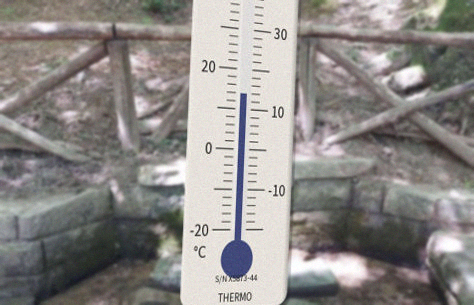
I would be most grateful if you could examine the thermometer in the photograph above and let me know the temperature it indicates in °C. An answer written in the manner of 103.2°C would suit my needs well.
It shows 14°C
